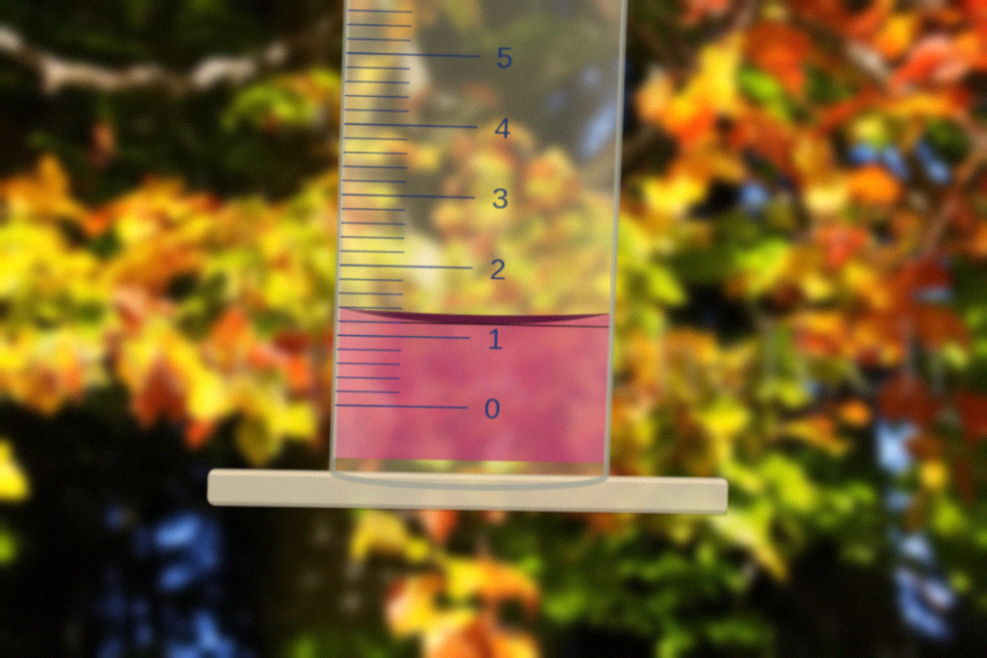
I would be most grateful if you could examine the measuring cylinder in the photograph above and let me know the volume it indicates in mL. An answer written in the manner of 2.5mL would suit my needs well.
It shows 1.2mL
